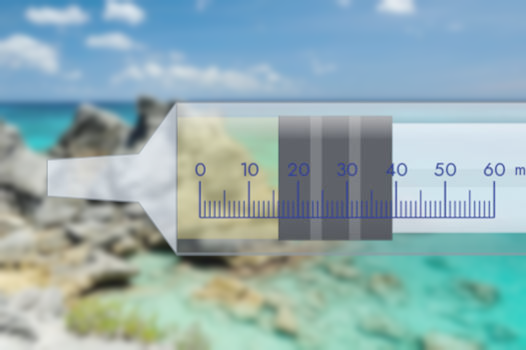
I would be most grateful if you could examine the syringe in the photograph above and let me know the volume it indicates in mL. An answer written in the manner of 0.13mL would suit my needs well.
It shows 16mL
